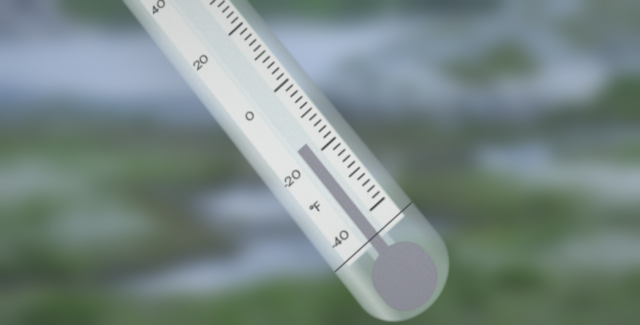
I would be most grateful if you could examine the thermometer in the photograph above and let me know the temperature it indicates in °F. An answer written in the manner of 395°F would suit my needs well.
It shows -16°F
